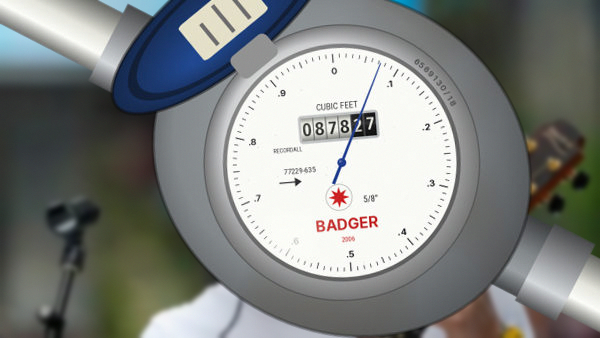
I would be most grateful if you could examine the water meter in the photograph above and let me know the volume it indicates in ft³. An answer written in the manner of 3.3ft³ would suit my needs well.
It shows 87827.07ft³
